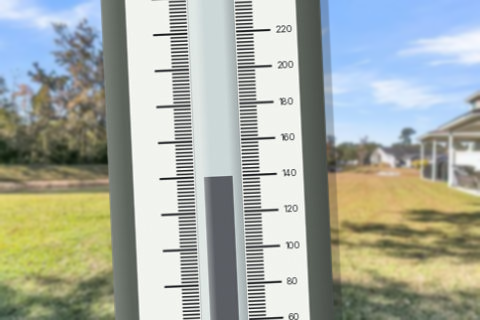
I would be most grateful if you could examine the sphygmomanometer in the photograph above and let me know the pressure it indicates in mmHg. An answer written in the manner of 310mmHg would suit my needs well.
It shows 140mmHg
